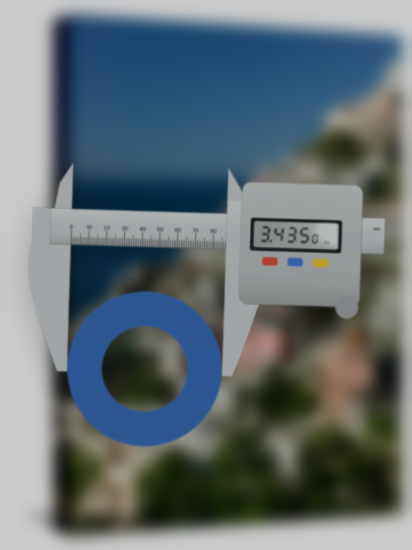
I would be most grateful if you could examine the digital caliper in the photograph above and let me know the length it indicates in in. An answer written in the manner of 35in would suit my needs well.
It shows 3.4350in
